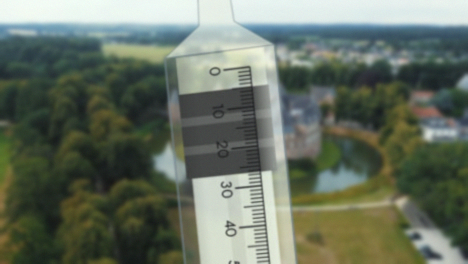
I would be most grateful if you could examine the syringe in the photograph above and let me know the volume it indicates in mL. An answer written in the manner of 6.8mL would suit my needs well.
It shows 5mL
